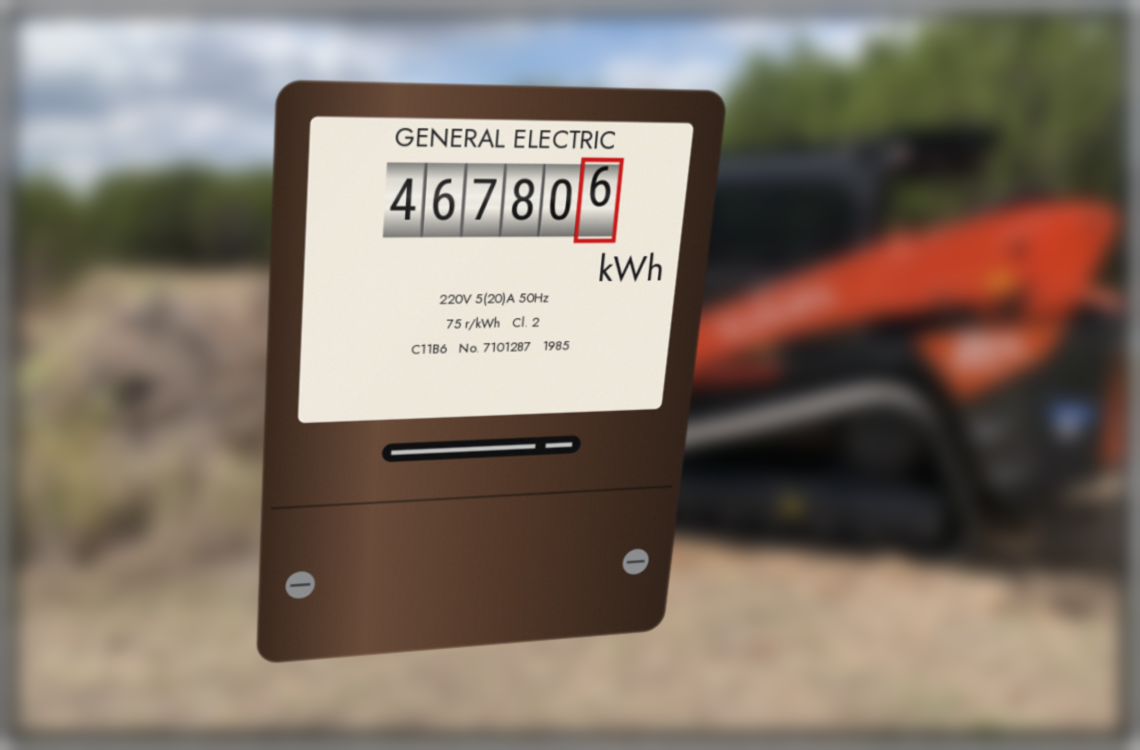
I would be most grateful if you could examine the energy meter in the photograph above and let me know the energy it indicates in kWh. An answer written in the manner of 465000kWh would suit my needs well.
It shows 46780.6kWh
